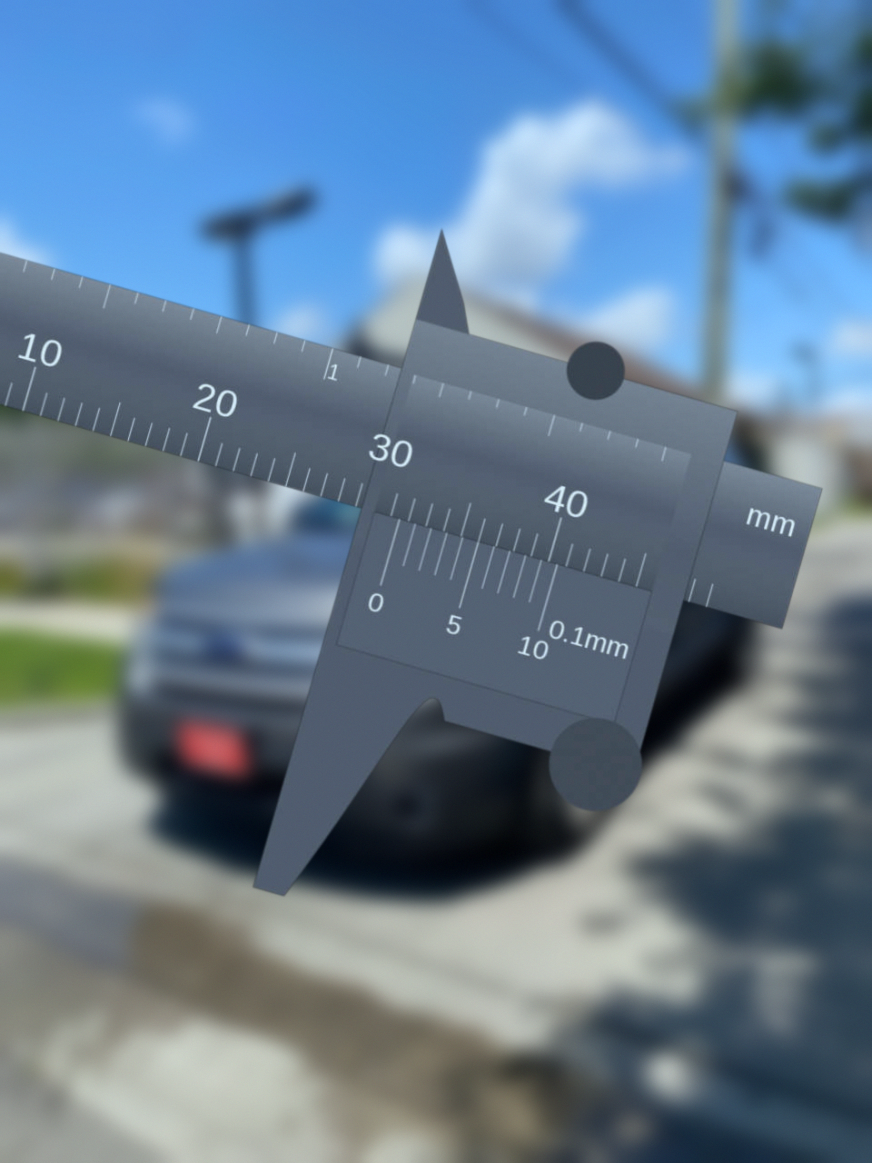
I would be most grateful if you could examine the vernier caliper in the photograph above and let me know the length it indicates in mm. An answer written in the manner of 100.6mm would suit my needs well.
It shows 31.5mm
